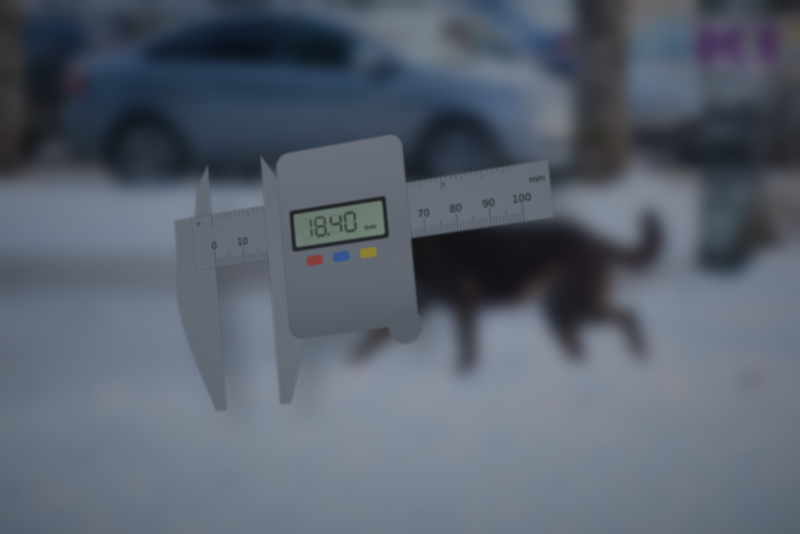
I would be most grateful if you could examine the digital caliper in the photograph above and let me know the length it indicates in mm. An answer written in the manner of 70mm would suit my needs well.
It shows 18.40mm
